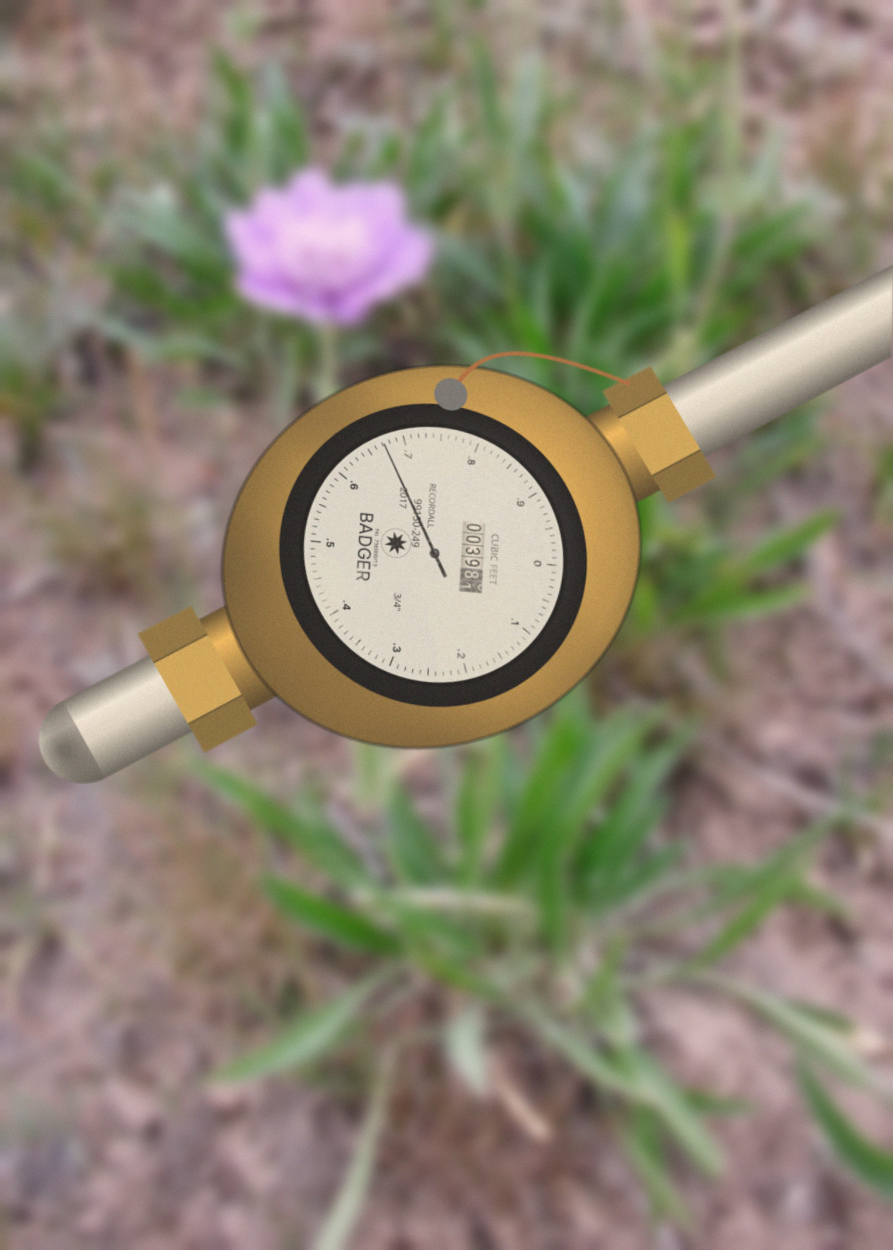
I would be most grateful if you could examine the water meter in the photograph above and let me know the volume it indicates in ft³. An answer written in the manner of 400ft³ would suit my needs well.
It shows 3980.67ft³
